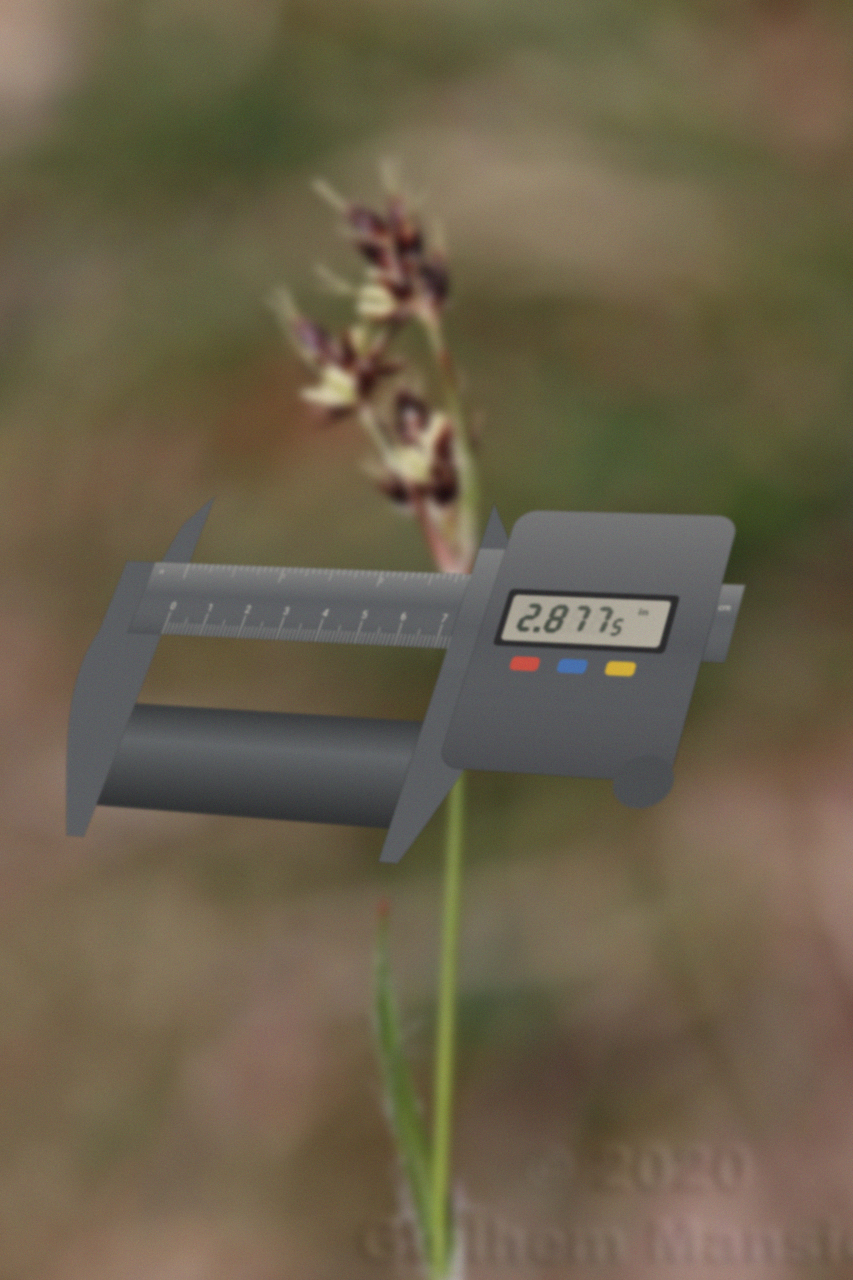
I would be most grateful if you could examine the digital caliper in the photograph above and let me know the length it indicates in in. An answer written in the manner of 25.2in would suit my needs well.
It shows 2.8775in
